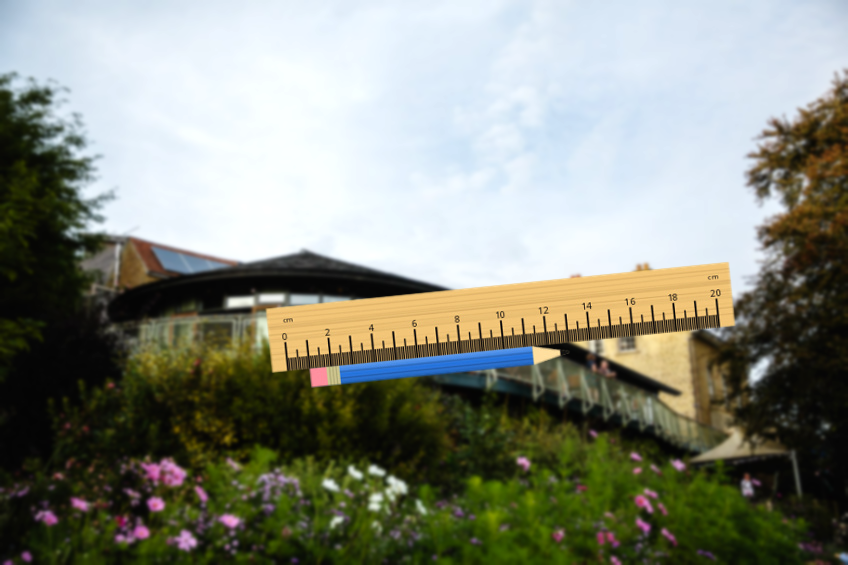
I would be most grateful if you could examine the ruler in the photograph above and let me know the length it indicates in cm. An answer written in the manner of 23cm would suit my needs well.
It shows 12cm
